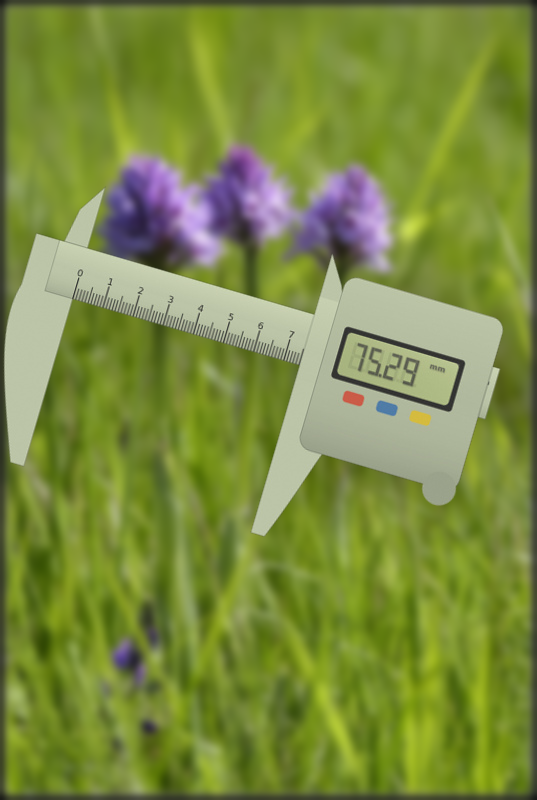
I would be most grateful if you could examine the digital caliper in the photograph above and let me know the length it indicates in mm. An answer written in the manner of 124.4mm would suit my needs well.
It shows 75.29mm
